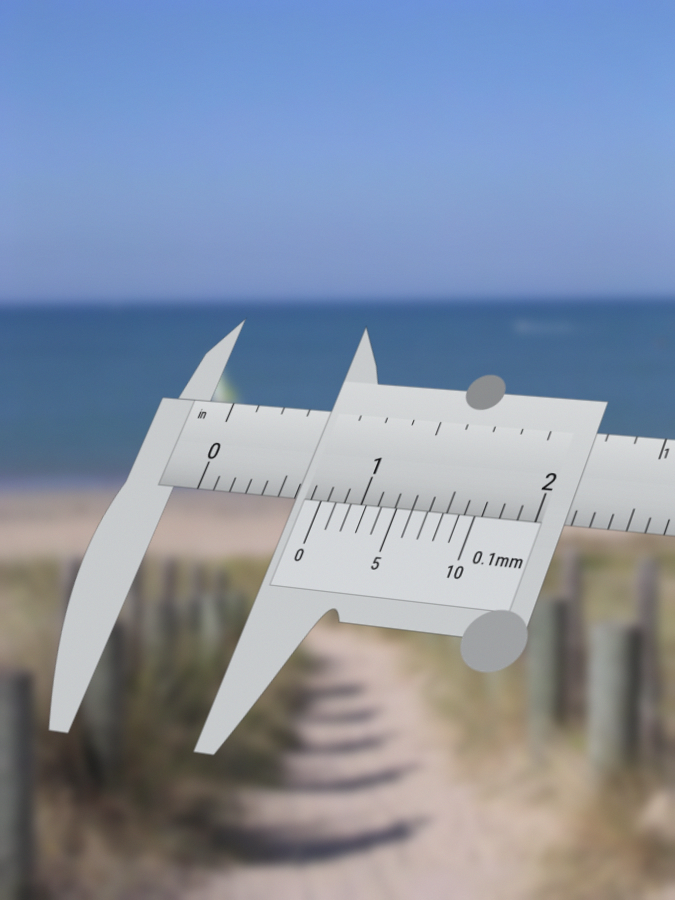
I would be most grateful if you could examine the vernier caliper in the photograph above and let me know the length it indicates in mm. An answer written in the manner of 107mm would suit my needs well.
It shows 7.6mm
